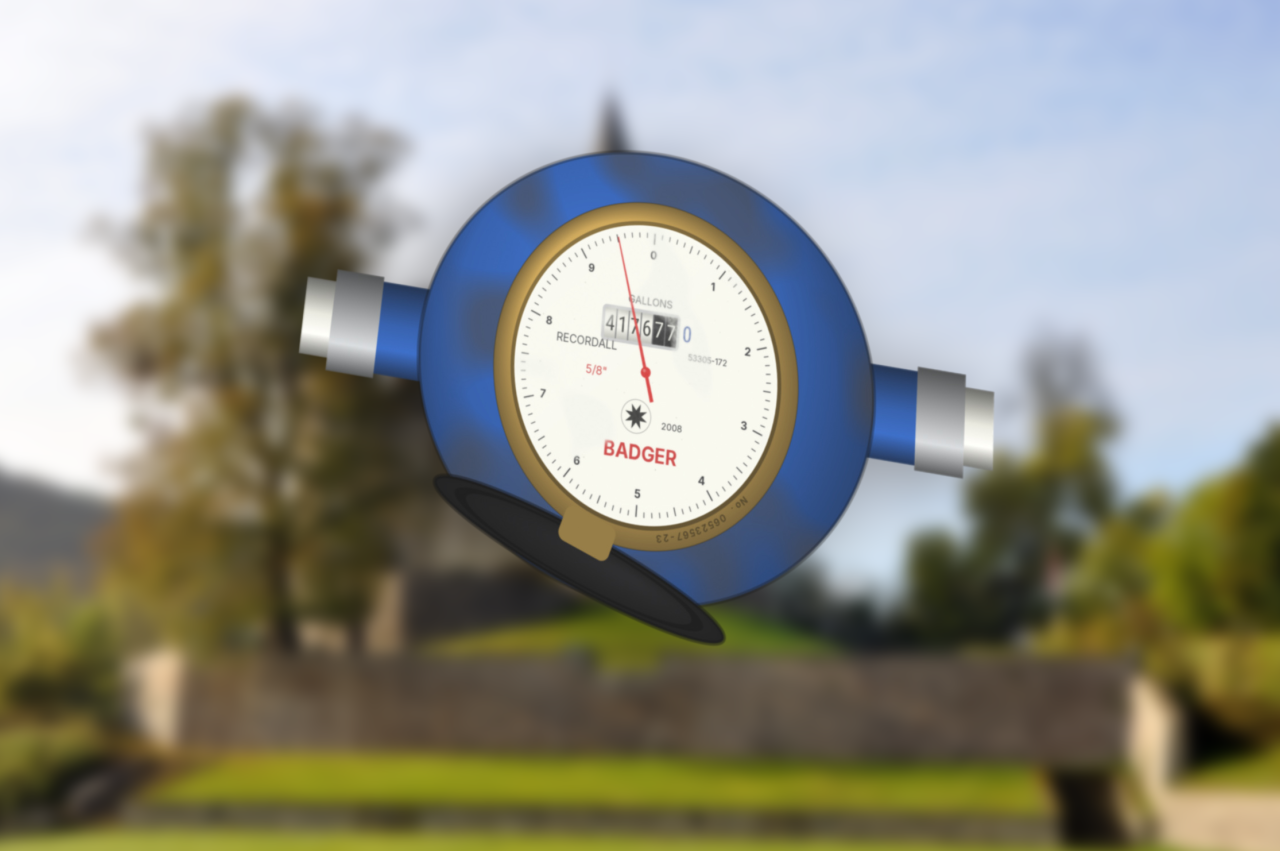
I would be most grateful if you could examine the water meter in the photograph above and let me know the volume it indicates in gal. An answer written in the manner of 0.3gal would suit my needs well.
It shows 4176769.5gal
